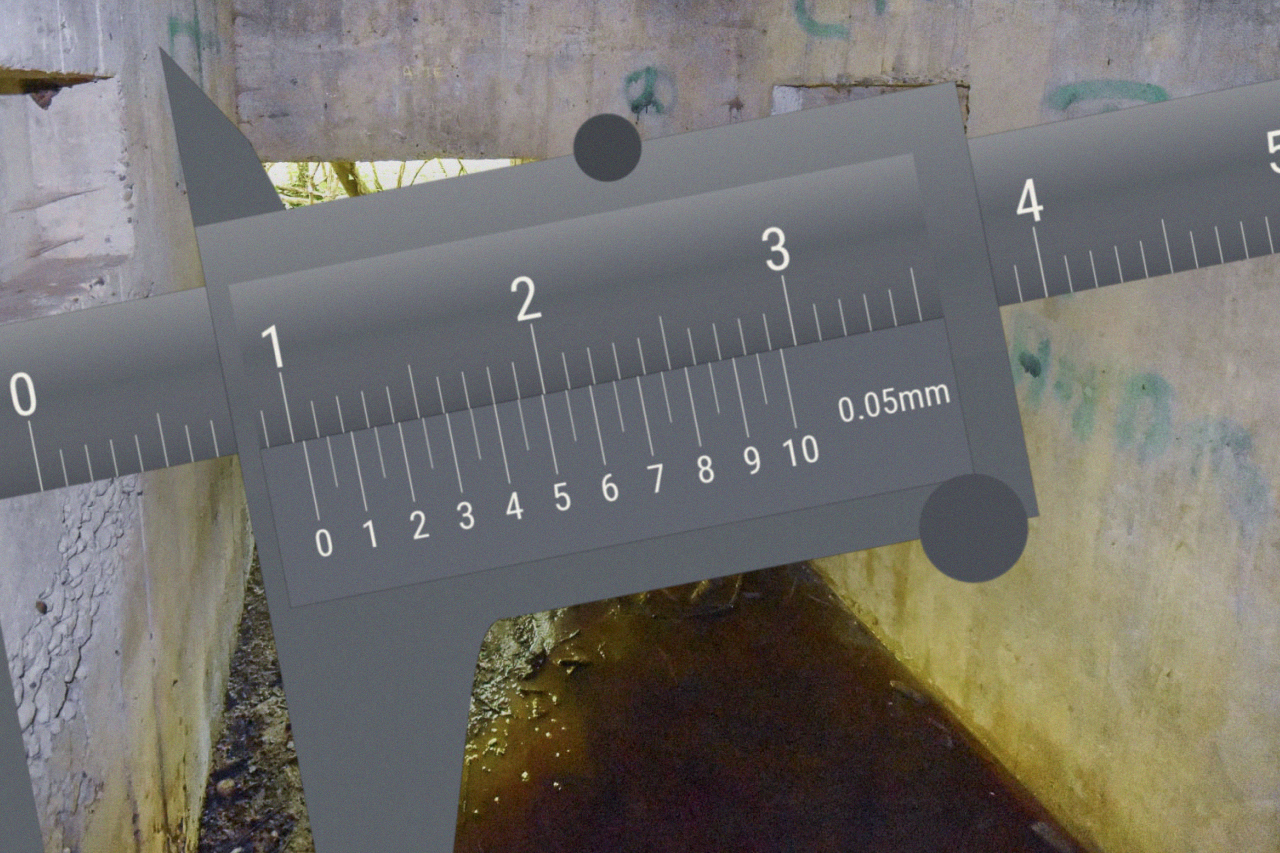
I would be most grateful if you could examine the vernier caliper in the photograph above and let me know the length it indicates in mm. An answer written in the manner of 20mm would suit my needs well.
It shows 10.4mm
